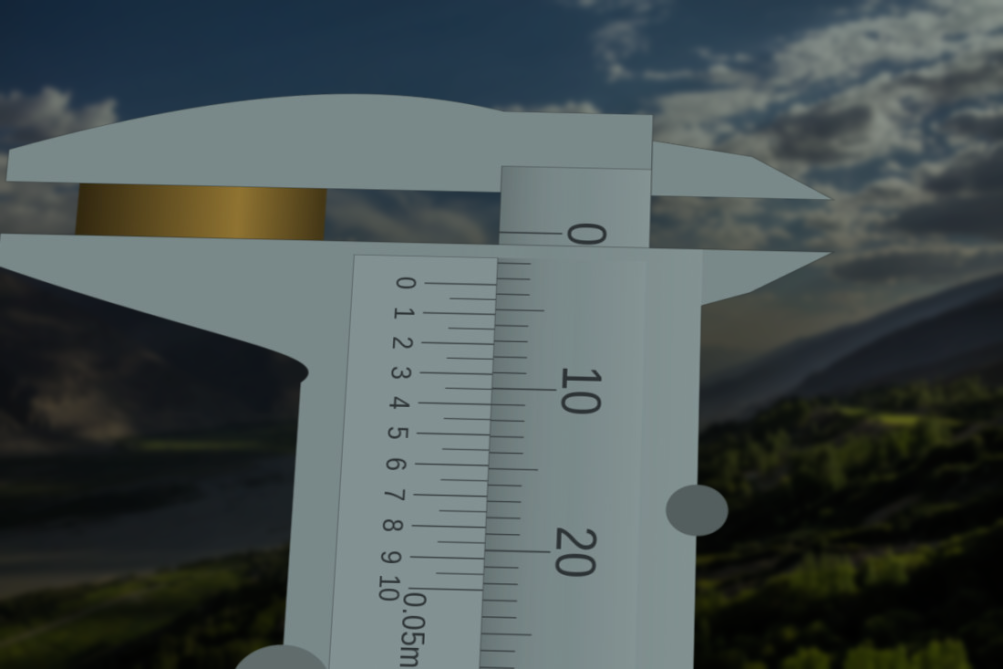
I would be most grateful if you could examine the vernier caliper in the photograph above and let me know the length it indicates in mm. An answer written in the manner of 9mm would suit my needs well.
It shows 3.4mm
